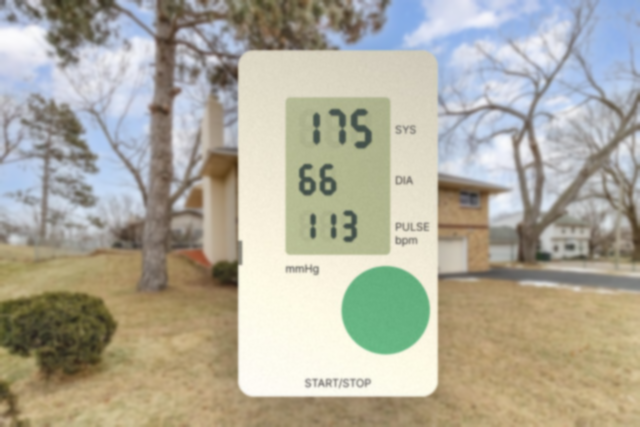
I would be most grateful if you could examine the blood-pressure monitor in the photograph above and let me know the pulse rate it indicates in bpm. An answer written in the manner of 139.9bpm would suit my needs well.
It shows 113bpm
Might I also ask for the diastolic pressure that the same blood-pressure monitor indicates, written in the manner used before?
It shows 66mmHg
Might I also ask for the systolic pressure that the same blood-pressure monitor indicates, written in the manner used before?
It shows 175mmHg
